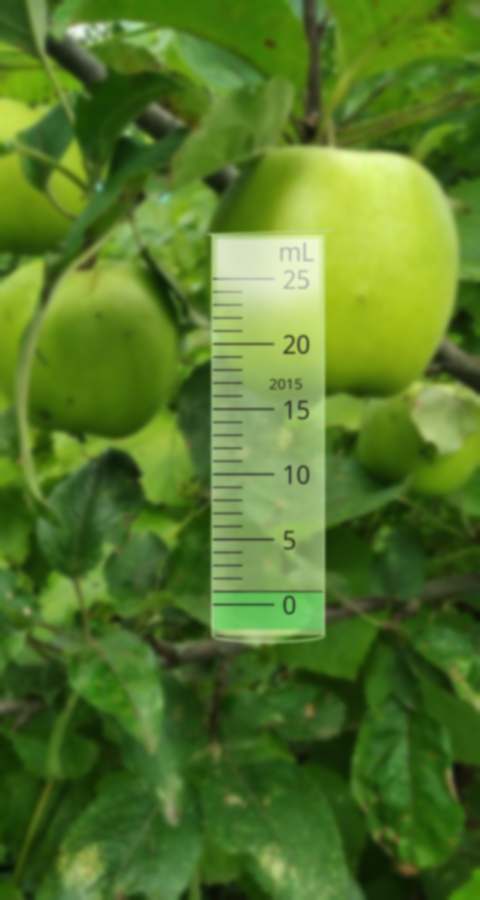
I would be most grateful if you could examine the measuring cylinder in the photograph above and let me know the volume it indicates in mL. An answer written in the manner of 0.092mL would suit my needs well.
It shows 1mL
